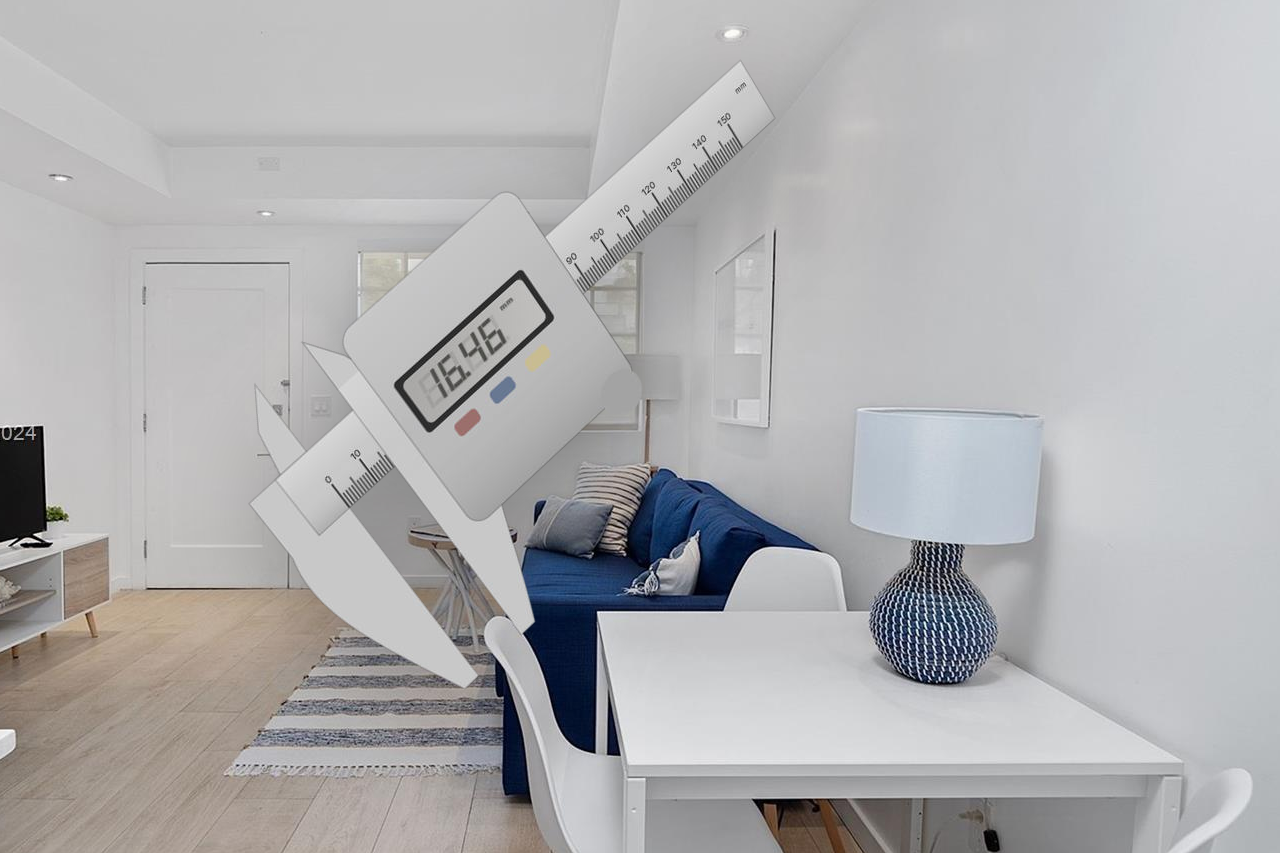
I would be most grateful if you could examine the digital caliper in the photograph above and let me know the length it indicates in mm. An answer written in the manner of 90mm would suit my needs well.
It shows 16.46mm
